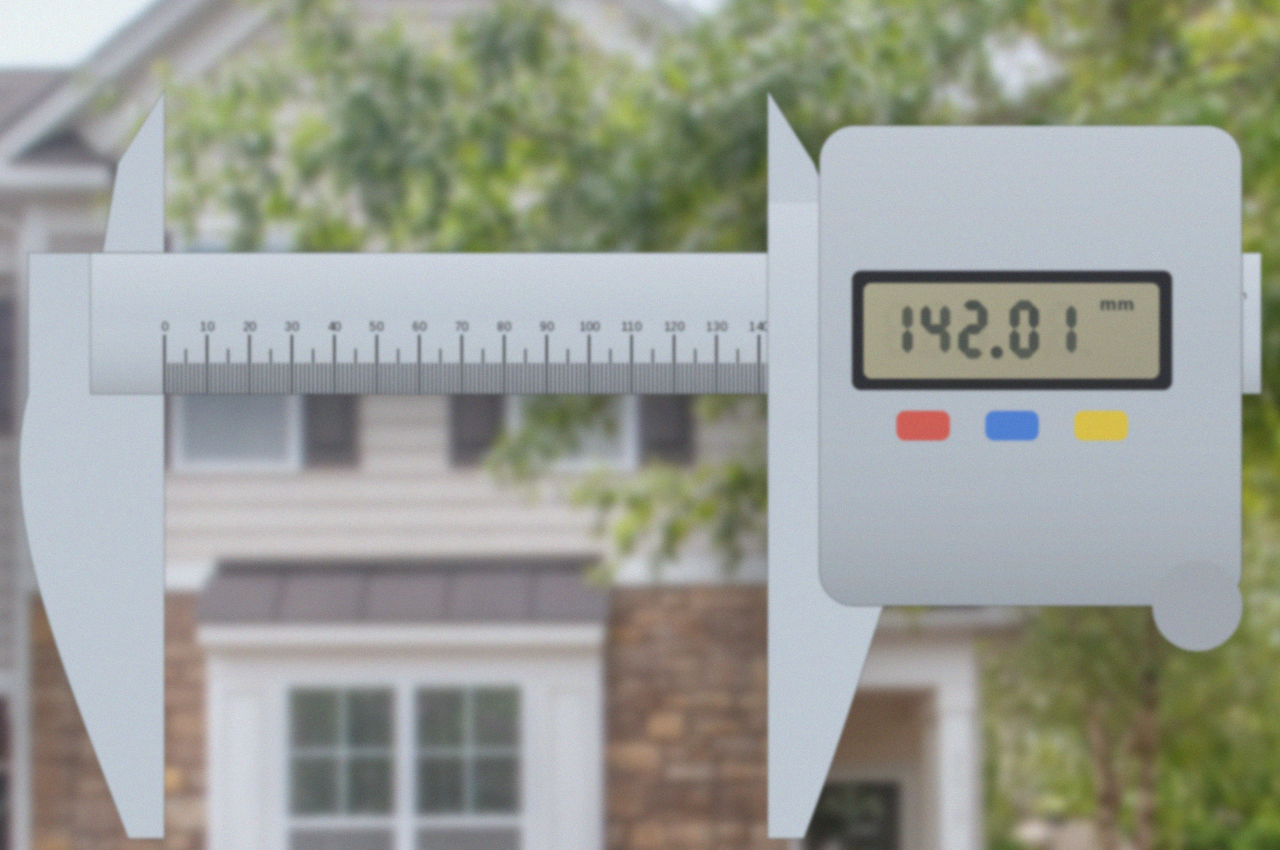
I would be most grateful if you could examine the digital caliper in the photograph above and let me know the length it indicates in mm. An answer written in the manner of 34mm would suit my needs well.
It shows 142.01mm
